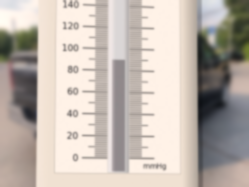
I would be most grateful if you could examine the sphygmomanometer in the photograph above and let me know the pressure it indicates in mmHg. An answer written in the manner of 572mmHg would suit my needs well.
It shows 90mmHg
